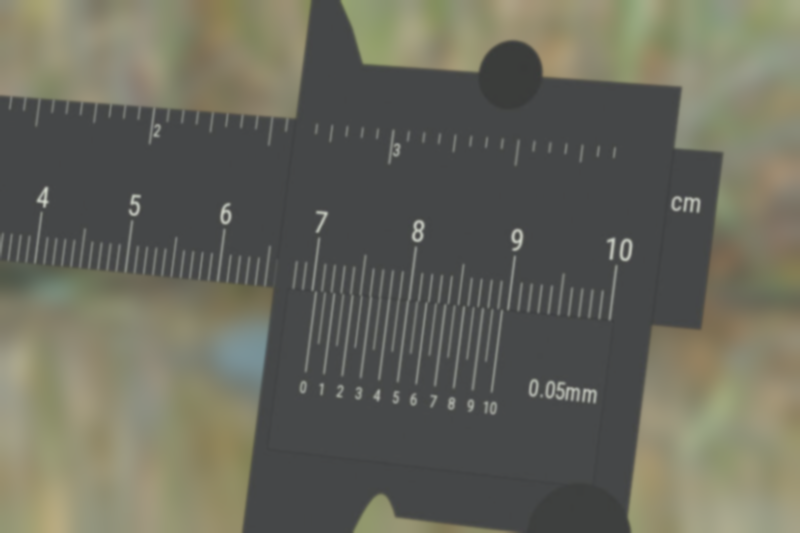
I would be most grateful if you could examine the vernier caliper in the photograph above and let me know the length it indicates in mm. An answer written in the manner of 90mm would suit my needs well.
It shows 70.4mm
